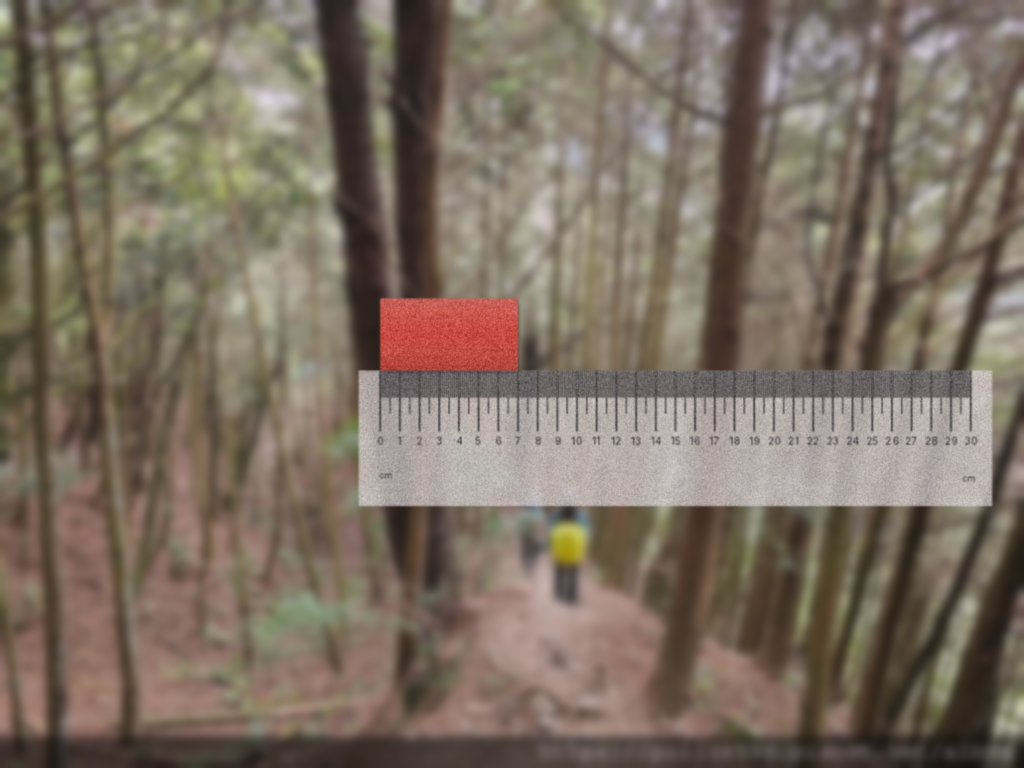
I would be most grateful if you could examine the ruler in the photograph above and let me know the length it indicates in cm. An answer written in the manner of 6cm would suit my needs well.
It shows 7cm
